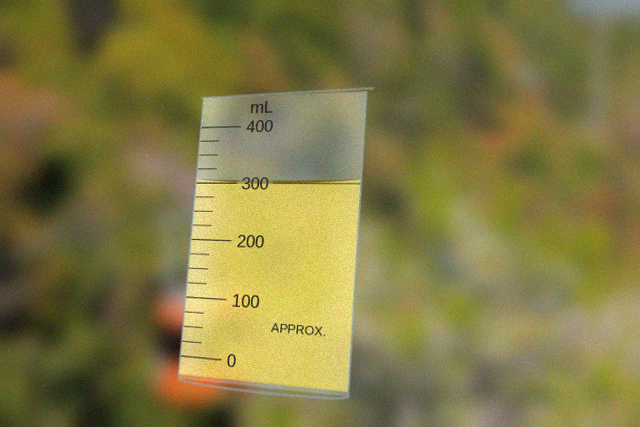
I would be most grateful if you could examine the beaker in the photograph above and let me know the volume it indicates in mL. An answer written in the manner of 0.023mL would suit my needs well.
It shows 300mL
